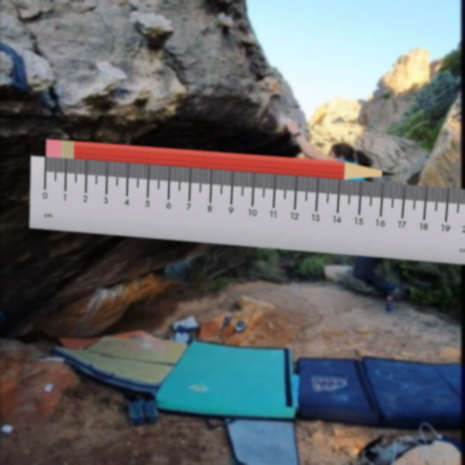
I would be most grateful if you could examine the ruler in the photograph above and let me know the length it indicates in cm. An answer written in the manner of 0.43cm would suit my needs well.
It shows 16.5cm
